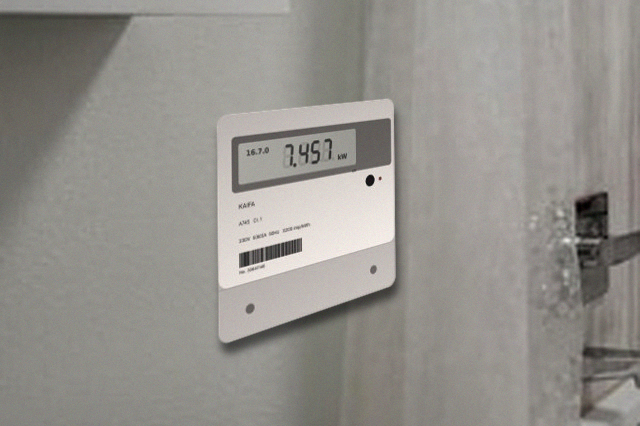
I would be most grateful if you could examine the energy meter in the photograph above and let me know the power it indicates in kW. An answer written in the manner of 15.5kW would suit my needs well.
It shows 7.457kW
